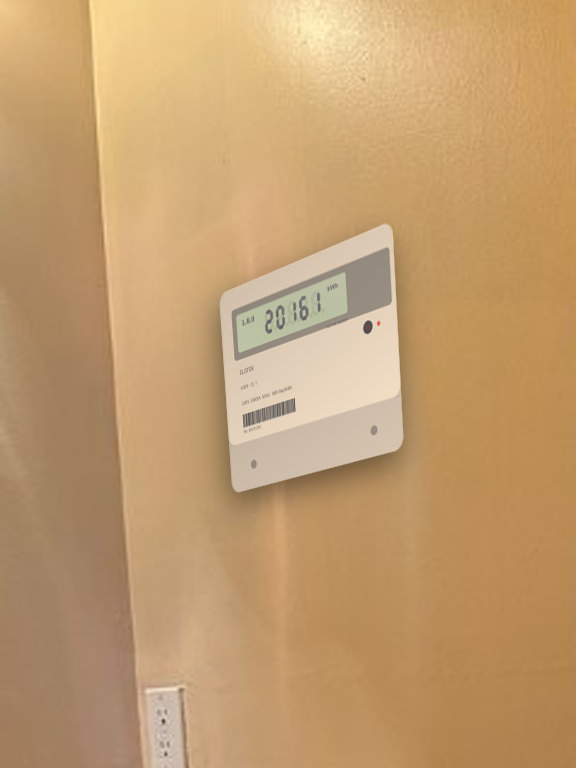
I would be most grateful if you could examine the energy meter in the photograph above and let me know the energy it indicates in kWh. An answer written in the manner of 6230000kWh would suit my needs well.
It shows 20161kWh
